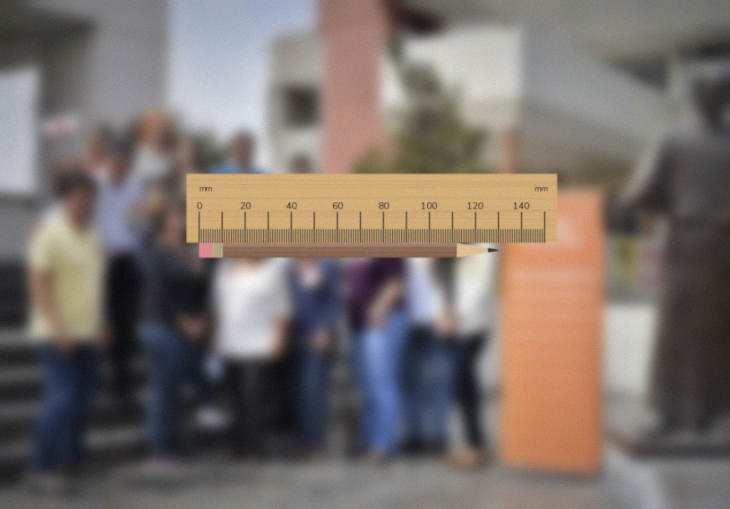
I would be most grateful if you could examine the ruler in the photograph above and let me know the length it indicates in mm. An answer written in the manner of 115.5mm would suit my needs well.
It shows 130mm
